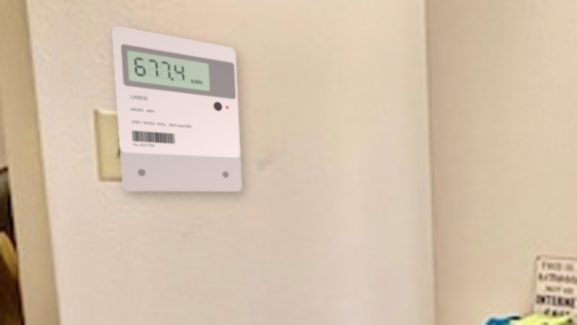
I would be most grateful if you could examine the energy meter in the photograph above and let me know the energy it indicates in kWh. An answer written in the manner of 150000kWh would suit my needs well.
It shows 677.4kWh
